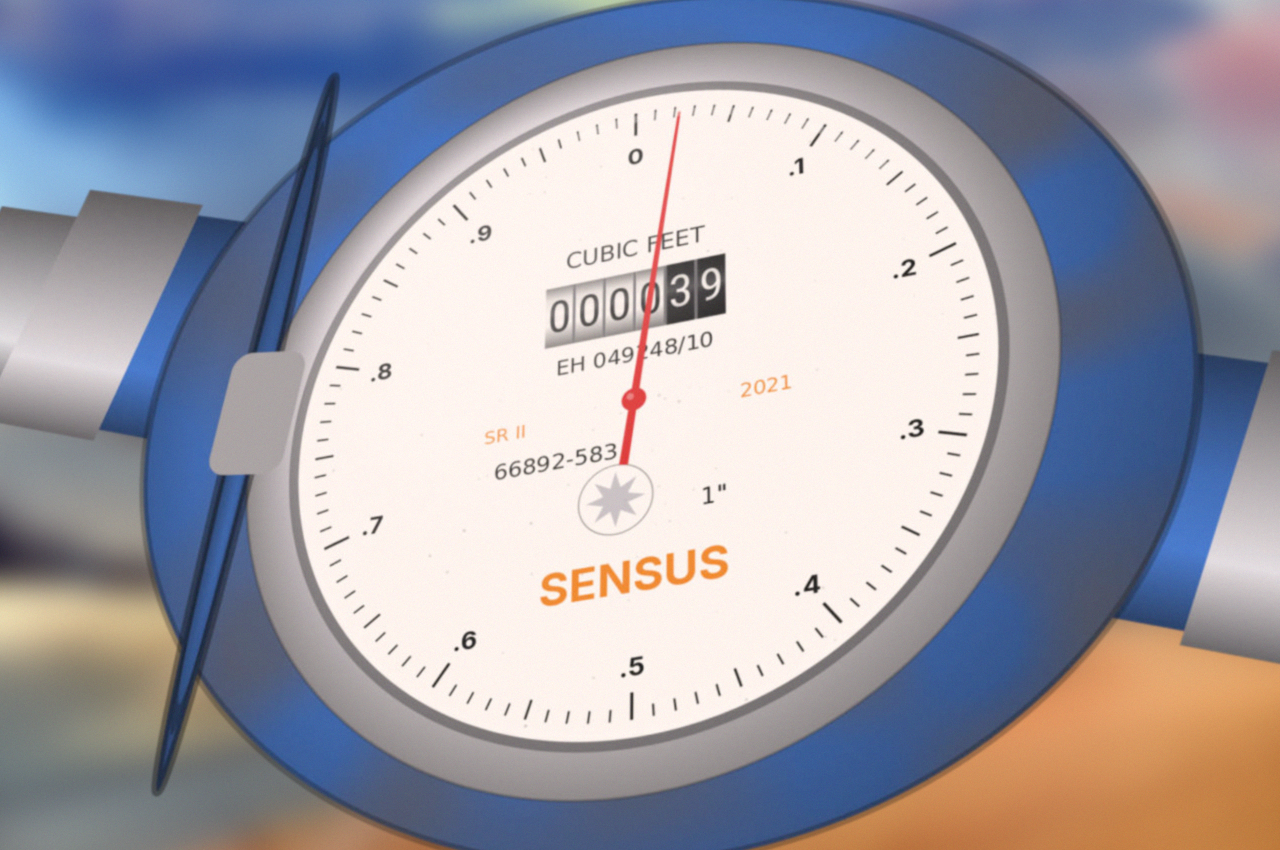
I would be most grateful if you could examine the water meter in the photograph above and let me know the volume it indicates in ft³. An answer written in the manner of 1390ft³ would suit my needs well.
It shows 39.02ft³
